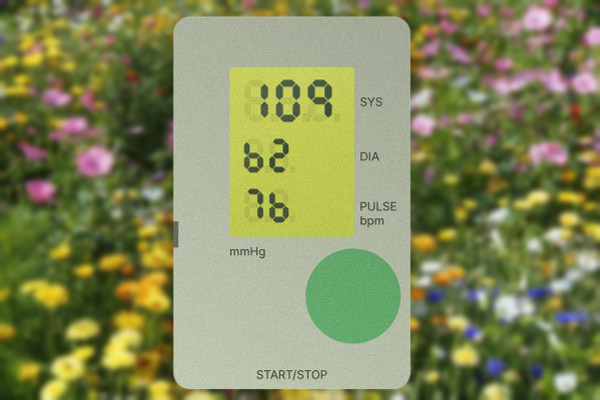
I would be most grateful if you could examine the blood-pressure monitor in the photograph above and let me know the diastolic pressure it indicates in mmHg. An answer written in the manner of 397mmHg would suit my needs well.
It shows 62mmHg
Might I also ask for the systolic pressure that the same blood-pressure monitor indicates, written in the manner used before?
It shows 109mmHg
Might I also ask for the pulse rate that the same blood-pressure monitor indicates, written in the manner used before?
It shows 76bpm
